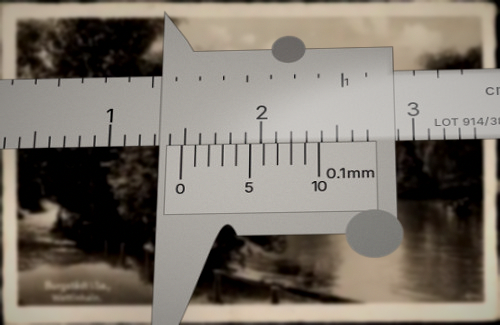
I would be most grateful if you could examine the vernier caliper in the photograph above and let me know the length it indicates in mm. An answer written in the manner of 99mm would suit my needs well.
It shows 14.8mm
